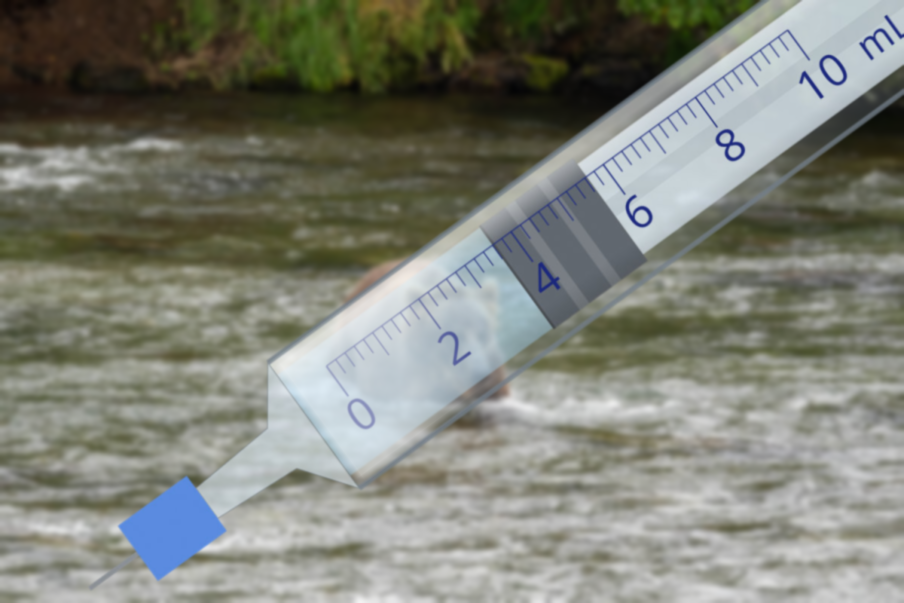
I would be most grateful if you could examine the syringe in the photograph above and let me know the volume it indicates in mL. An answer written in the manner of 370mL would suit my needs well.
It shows 3.6mL
